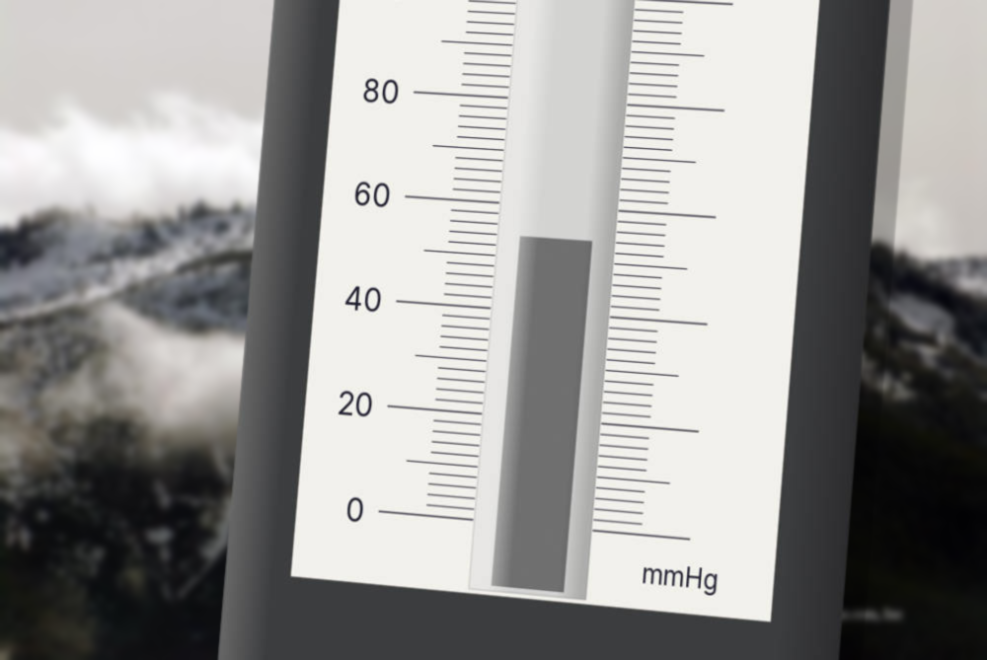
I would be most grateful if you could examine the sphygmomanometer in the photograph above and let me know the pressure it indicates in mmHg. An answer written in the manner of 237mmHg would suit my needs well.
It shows 54mmHg
